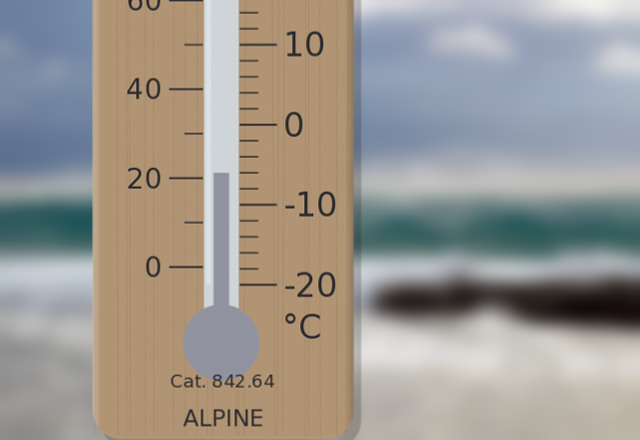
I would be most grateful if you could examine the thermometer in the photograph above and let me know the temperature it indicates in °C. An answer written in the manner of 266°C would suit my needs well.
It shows -6°C
